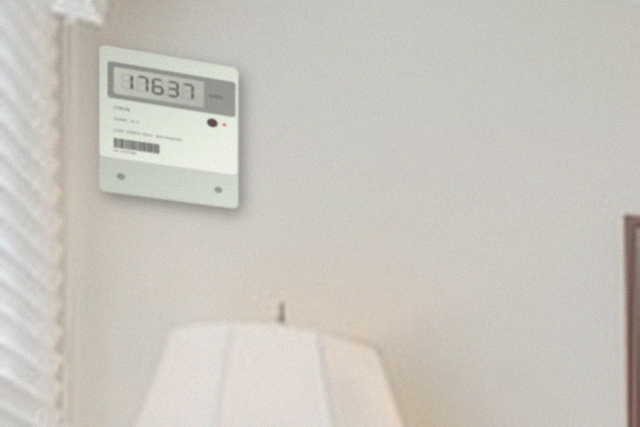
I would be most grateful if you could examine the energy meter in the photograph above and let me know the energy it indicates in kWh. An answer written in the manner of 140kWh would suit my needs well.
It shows 17637kWh
